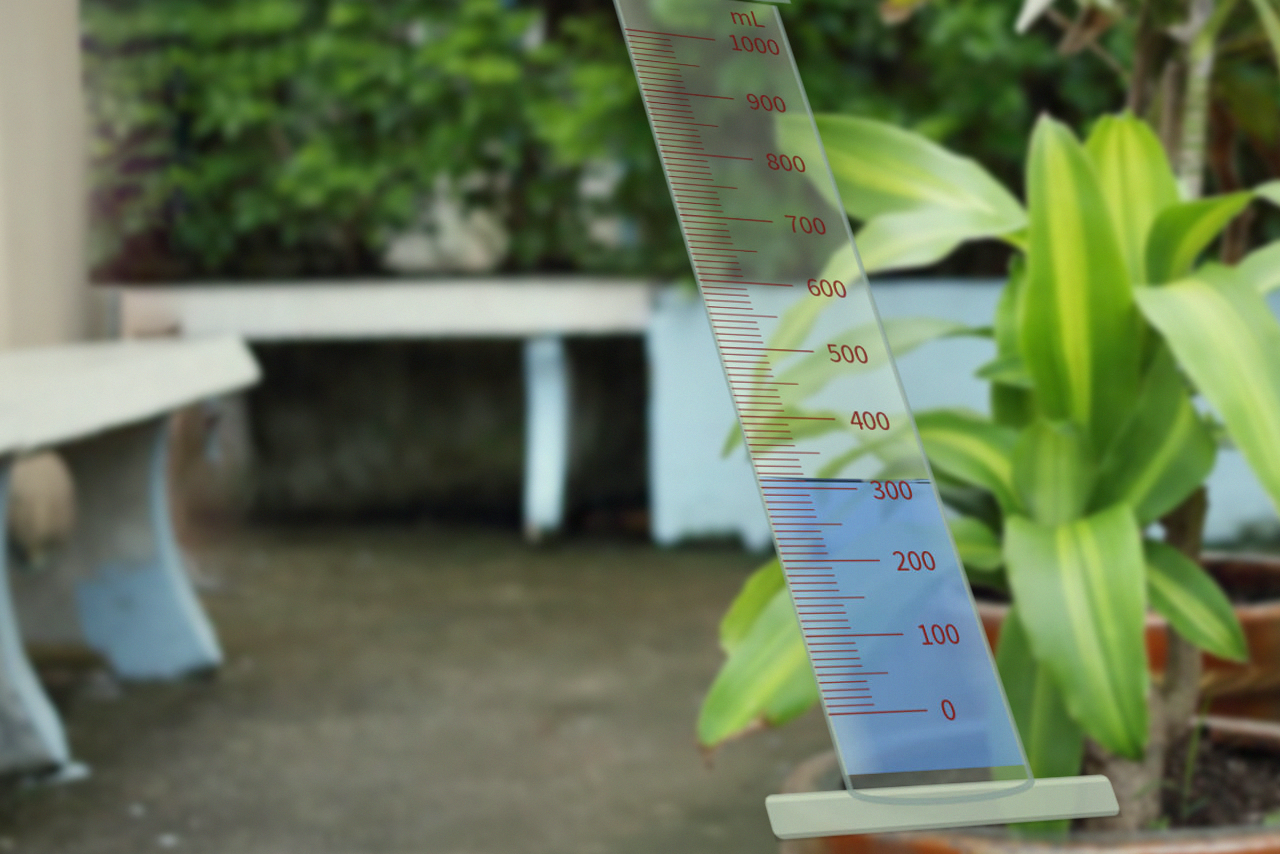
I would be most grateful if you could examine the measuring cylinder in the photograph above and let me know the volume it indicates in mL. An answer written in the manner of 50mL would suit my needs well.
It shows 310mL
